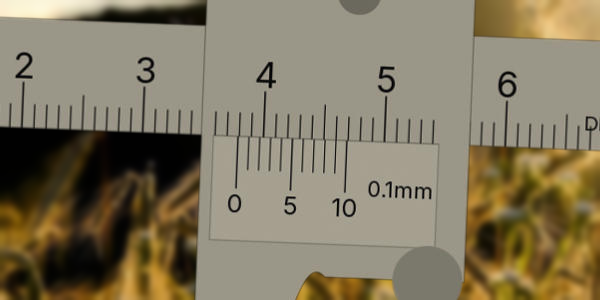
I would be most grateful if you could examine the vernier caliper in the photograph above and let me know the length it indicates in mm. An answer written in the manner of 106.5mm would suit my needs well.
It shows 37.9mm
